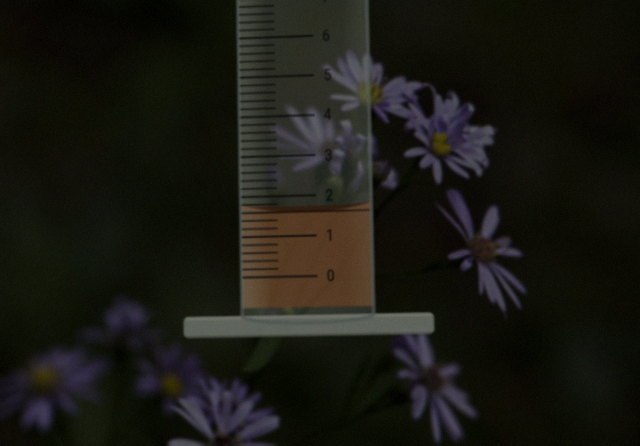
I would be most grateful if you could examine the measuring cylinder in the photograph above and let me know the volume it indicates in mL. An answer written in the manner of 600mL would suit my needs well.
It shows 1.6mL
